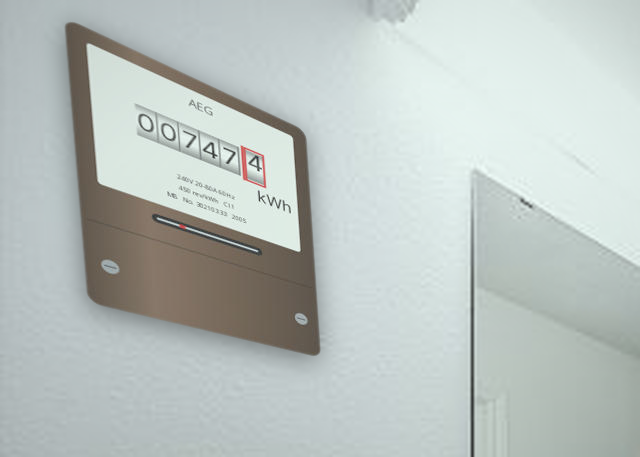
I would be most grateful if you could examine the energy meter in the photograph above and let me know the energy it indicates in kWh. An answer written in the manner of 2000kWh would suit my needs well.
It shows 747.4kWh
